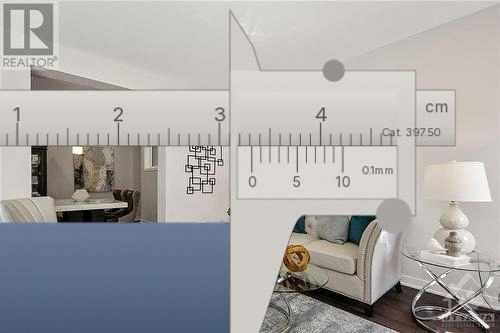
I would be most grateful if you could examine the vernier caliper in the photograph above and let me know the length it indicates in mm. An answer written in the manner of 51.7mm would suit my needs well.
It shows 33.2mm
